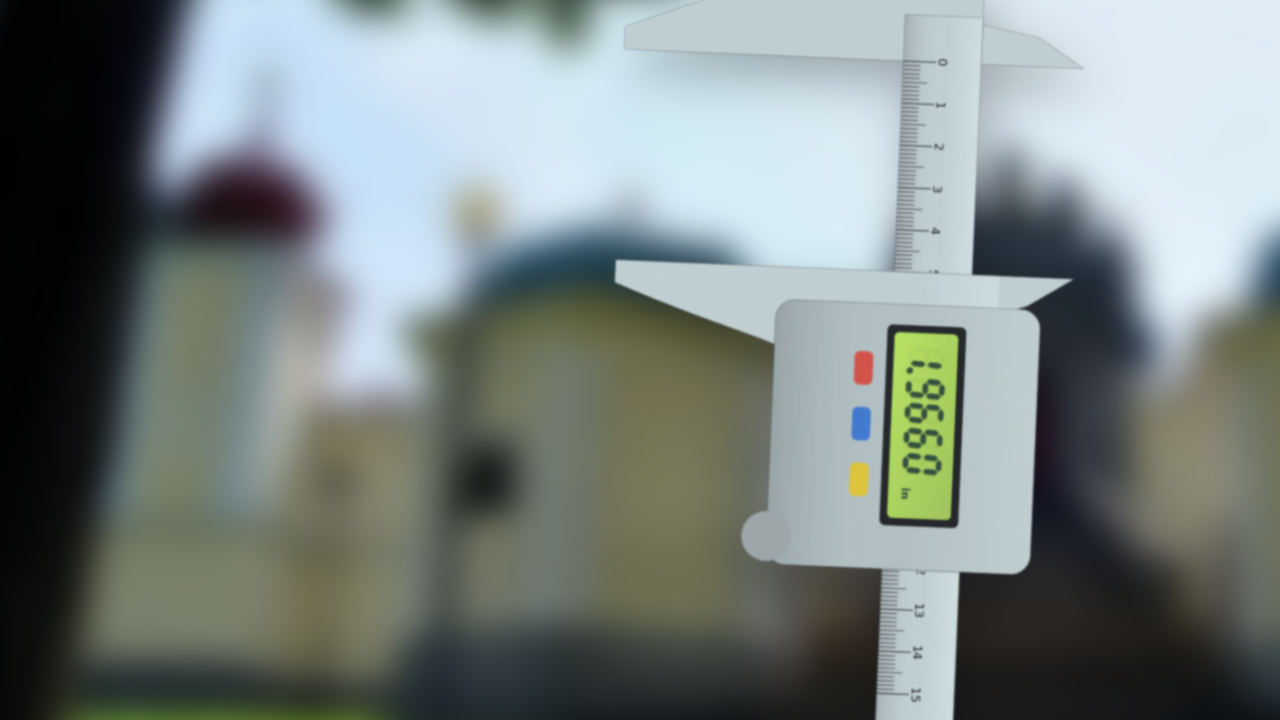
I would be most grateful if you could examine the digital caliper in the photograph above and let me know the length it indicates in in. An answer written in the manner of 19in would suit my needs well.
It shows 1.9660in
